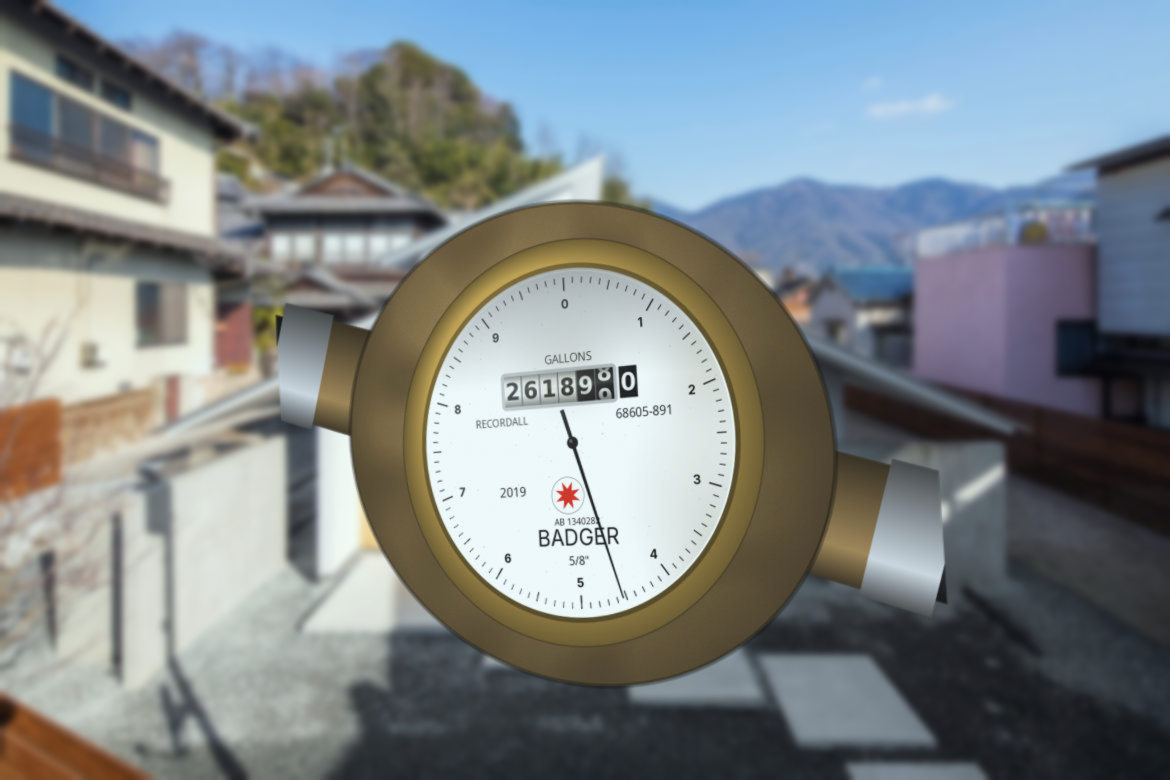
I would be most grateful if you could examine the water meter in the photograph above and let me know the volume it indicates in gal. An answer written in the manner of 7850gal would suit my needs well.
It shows 2618984.5gal
